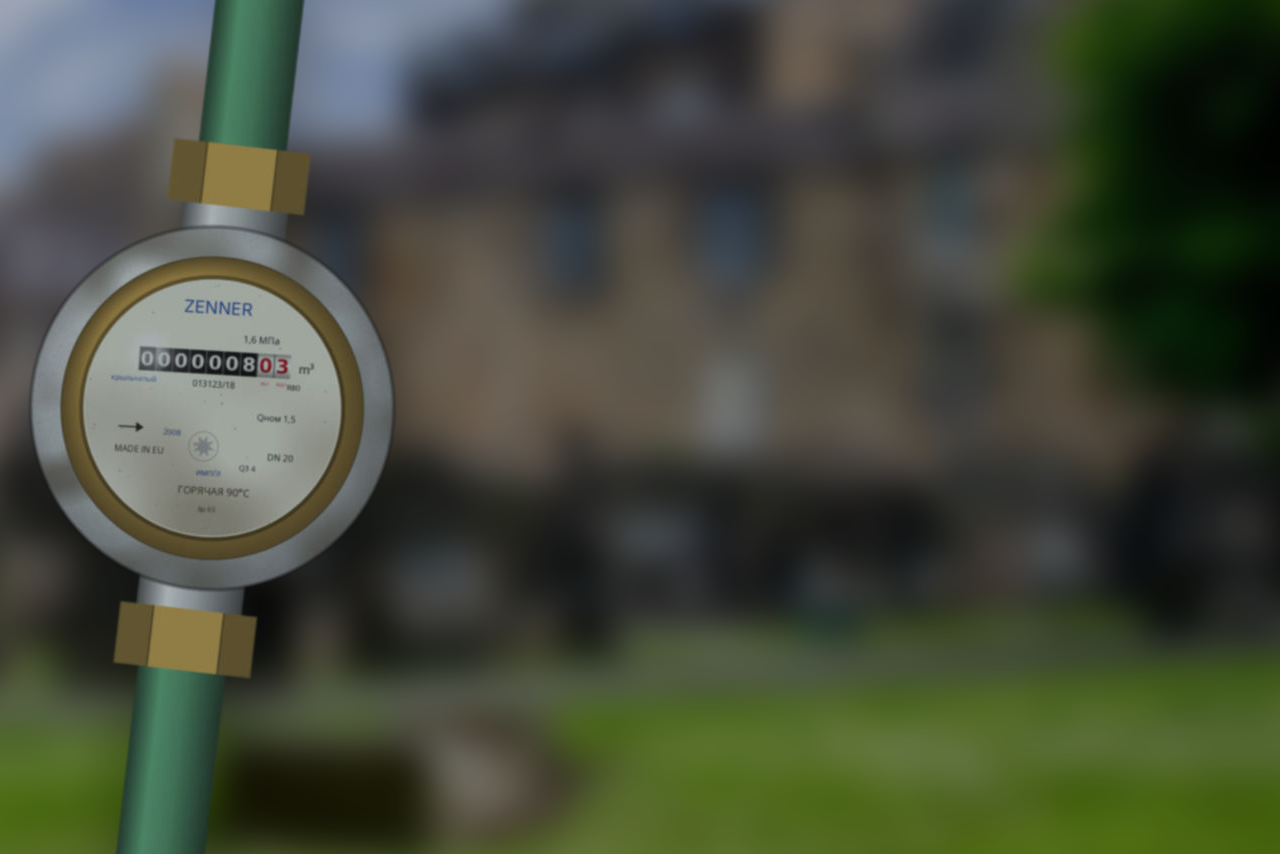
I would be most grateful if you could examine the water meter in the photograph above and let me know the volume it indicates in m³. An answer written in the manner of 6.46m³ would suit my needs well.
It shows 8.03m³
